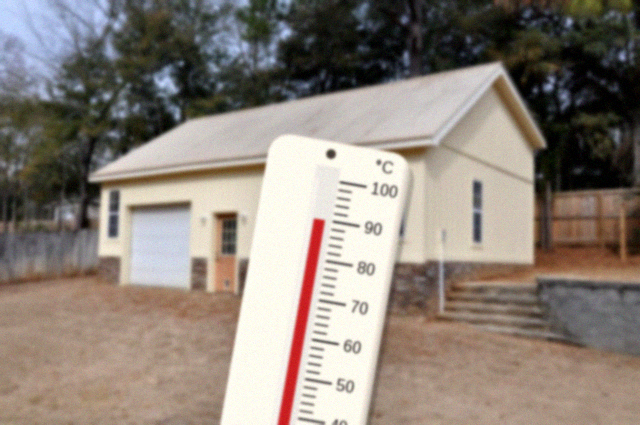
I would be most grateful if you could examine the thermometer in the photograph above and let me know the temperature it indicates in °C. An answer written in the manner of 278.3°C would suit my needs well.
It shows 90°C
